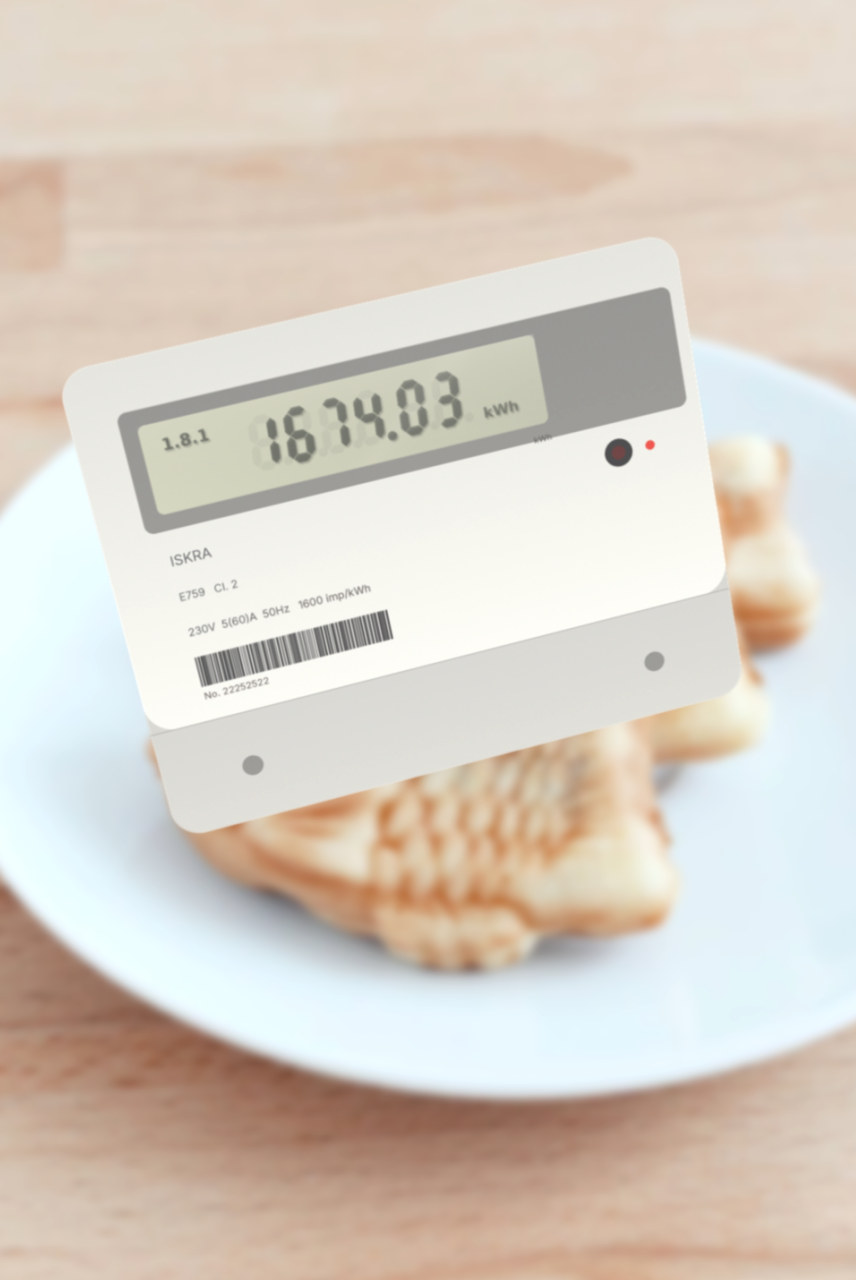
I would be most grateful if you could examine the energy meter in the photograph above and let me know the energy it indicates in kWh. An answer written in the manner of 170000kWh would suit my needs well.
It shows 1674.03kWh
